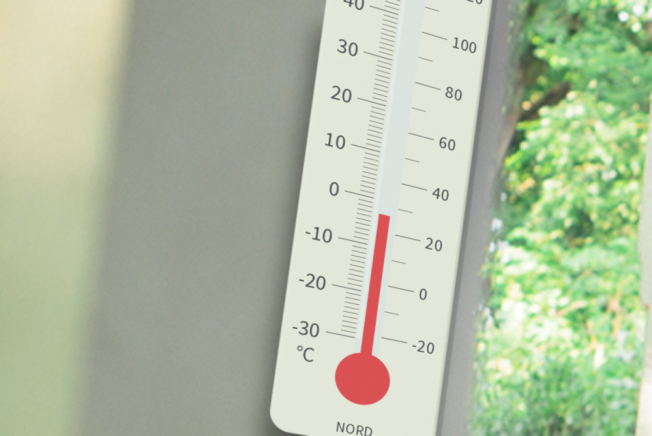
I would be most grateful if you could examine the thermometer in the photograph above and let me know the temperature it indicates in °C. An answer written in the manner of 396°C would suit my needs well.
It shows -3°C
